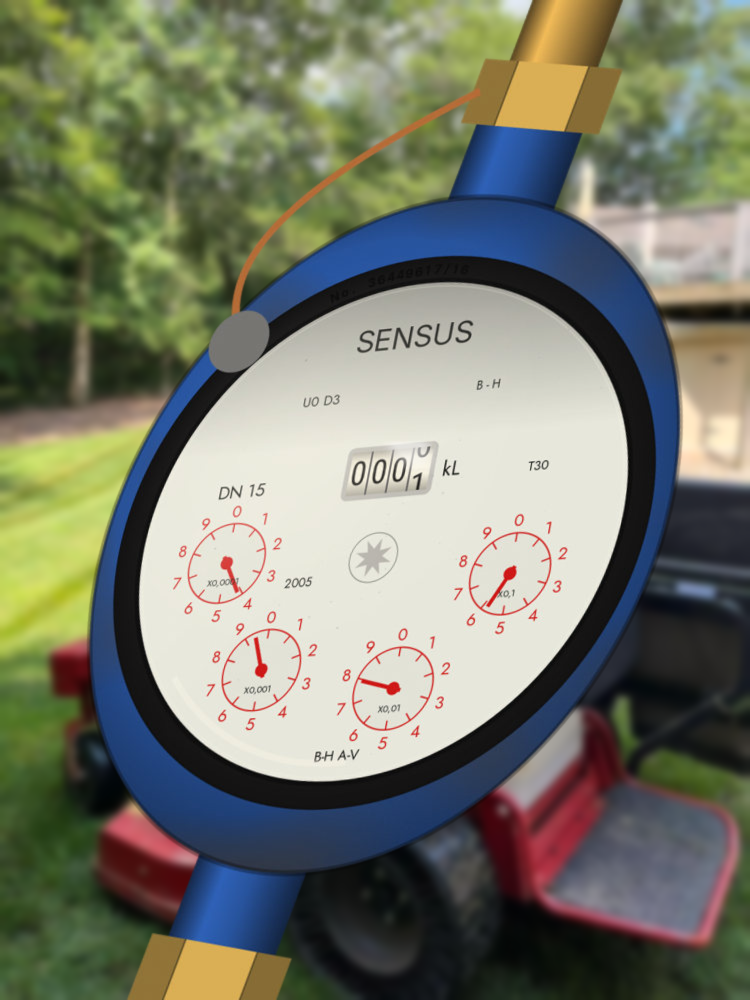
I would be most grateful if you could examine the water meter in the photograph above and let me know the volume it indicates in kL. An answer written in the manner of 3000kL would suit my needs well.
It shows 0.5794kL
